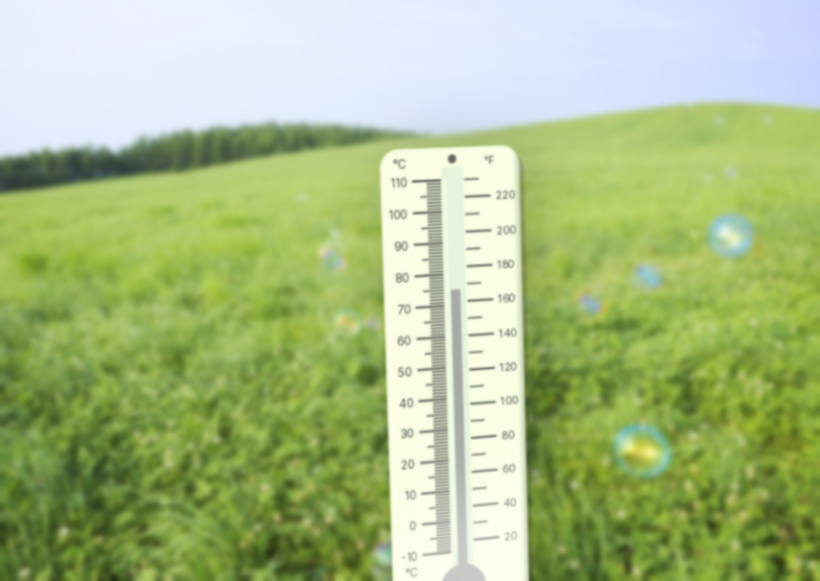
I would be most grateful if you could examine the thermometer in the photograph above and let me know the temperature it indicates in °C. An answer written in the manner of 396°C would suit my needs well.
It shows 75°C
